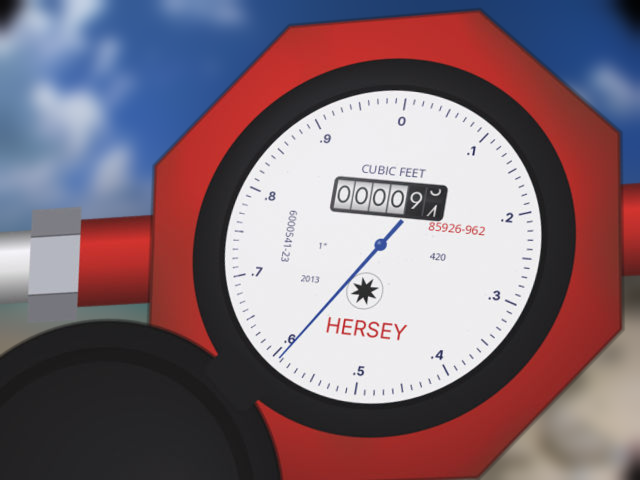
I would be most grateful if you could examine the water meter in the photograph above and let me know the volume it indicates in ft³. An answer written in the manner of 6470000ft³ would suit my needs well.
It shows 93.59ft³
